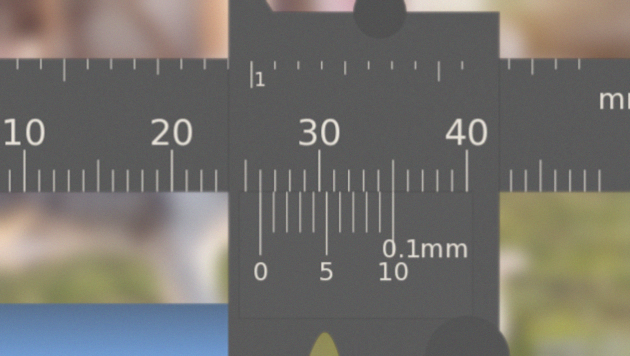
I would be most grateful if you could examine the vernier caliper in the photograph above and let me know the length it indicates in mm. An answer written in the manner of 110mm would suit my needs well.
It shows 26.0mm
